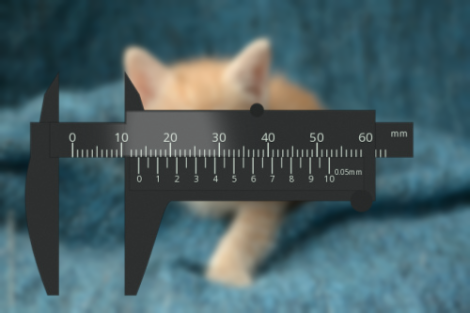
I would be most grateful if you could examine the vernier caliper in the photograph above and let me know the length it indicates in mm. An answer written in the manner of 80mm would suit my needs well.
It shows 13.5mm
